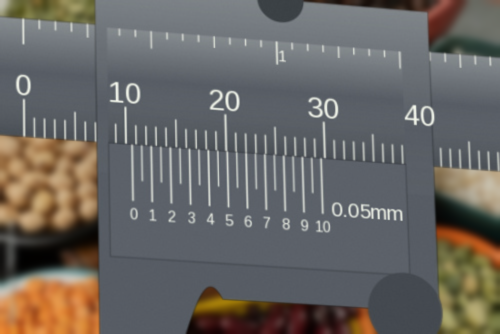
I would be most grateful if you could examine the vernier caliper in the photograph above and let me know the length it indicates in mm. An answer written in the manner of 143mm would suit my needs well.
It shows 10.6mm
